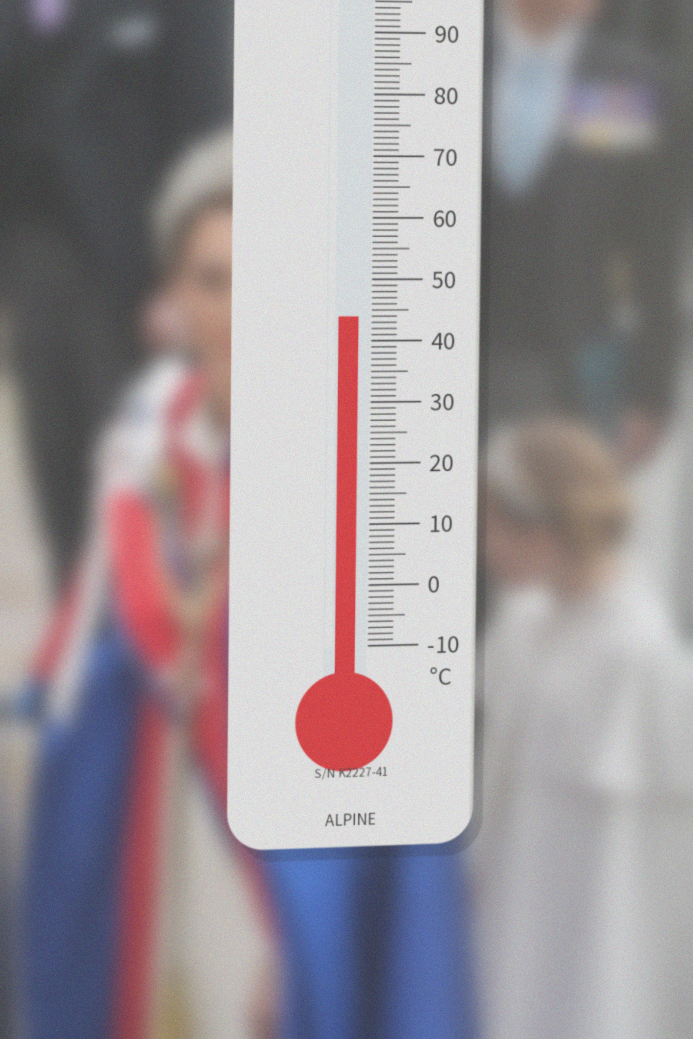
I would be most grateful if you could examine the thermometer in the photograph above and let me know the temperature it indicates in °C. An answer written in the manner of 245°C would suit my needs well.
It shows 44°C
